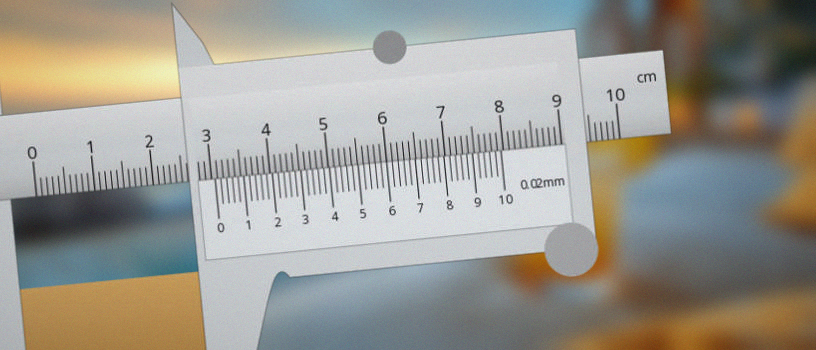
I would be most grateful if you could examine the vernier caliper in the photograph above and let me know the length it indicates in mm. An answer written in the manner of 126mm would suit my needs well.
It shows 30.6mm
